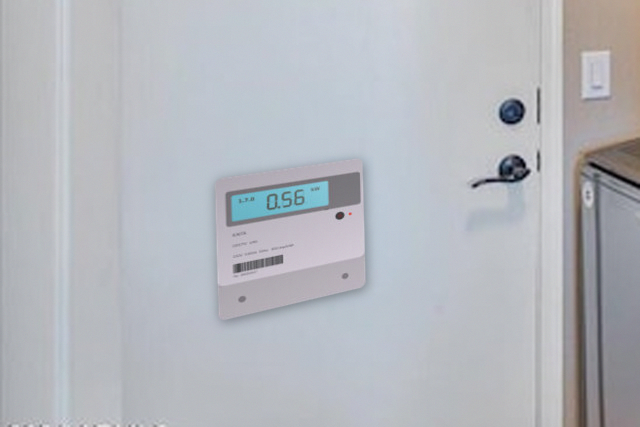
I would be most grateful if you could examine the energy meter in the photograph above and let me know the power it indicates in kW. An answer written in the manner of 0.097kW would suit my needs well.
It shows 0.56kW
